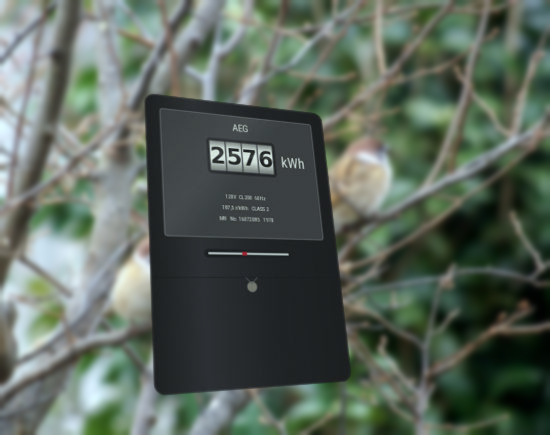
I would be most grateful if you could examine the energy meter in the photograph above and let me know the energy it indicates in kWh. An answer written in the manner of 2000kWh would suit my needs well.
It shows 2576kWh
